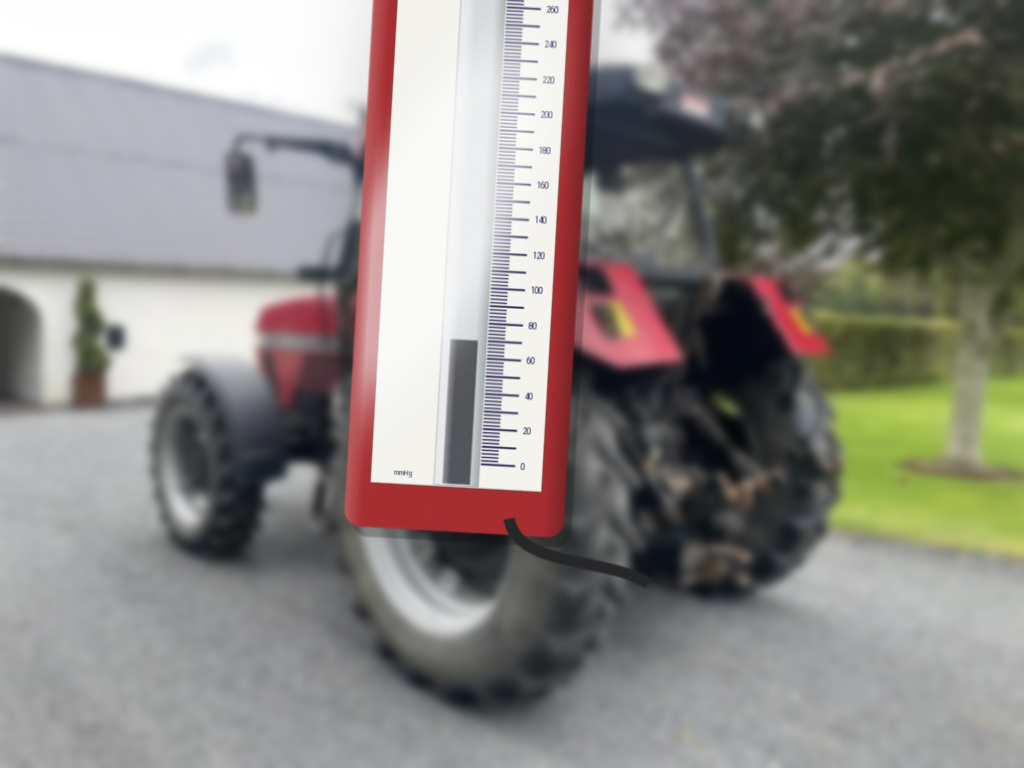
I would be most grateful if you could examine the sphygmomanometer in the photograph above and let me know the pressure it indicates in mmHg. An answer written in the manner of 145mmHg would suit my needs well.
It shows 70mmHg
